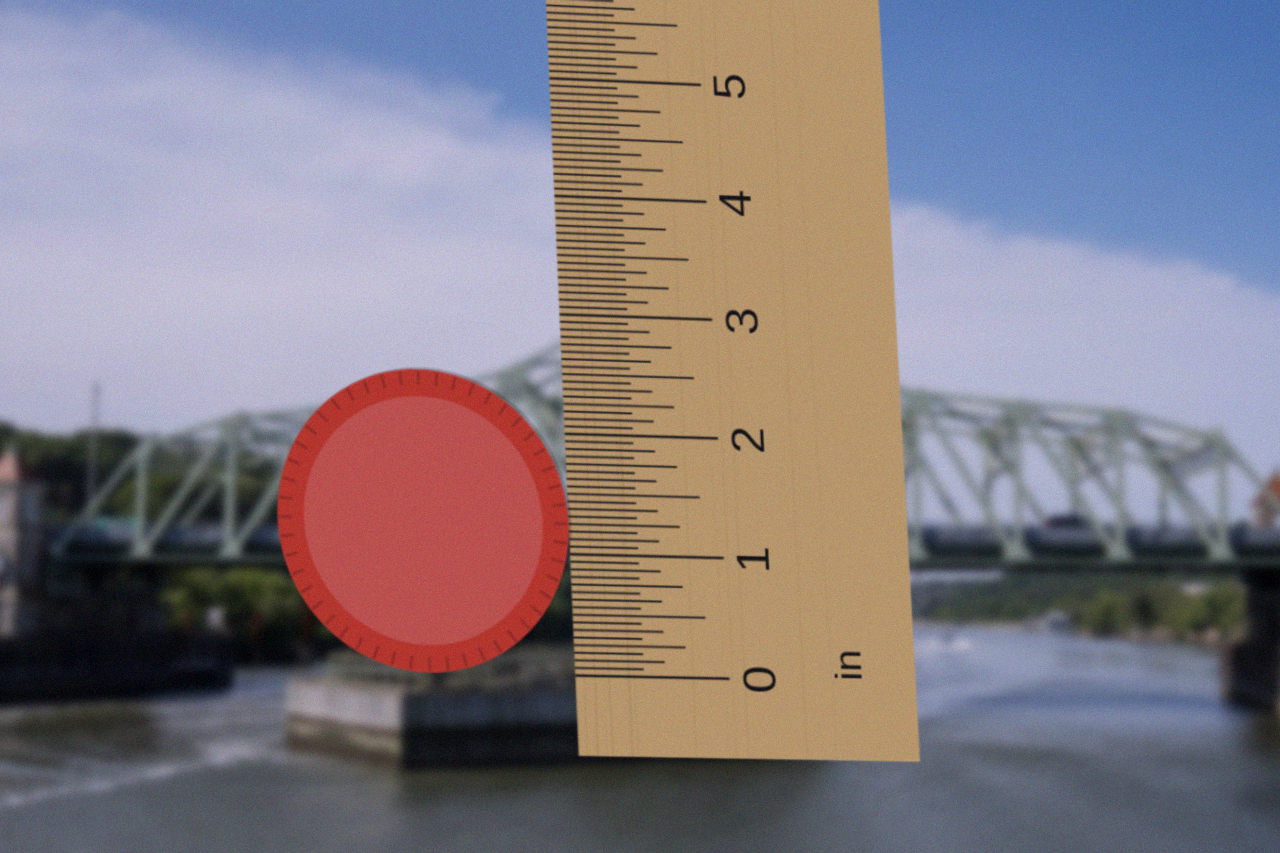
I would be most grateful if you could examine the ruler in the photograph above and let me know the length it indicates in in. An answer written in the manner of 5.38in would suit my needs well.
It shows 2.5in
